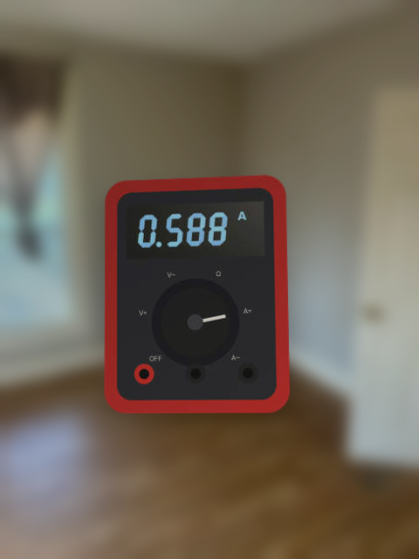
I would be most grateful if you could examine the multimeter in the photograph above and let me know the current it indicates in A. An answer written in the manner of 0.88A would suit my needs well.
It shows 0.588A
